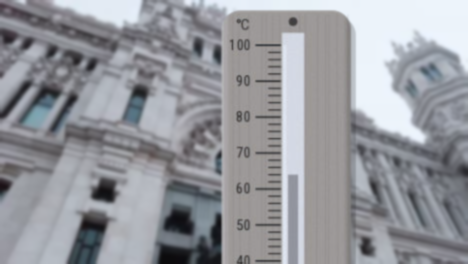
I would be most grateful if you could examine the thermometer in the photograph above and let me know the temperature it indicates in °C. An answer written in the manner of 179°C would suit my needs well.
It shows 64°C
